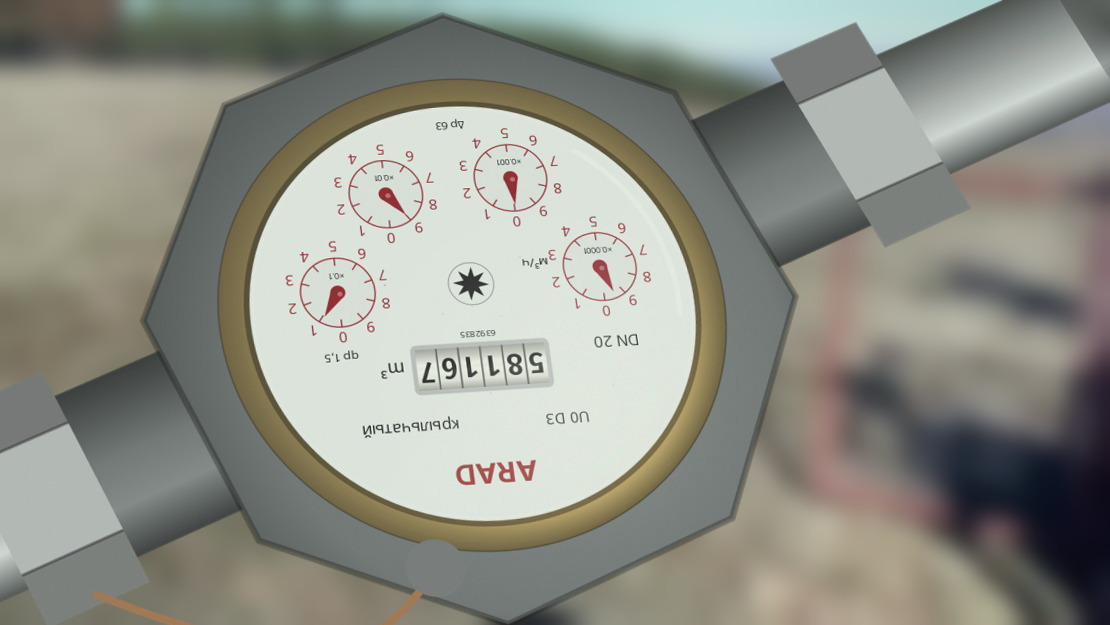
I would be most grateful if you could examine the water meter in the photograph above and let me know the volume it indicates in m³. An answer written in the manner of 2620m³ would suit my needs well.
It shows 581167.0899m³
